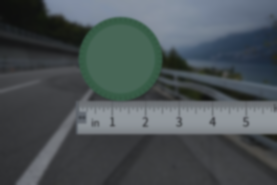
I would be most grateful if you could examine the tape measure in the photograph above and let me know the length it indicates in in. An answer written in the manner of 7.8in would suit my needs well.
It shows 2.5in
